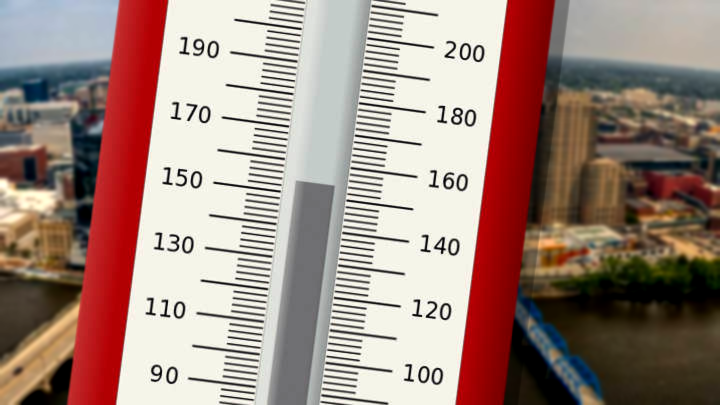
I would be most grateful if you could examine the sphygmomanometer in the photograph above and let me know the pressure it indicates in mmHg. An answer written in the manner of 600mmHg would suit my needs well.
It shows 154mmHg
